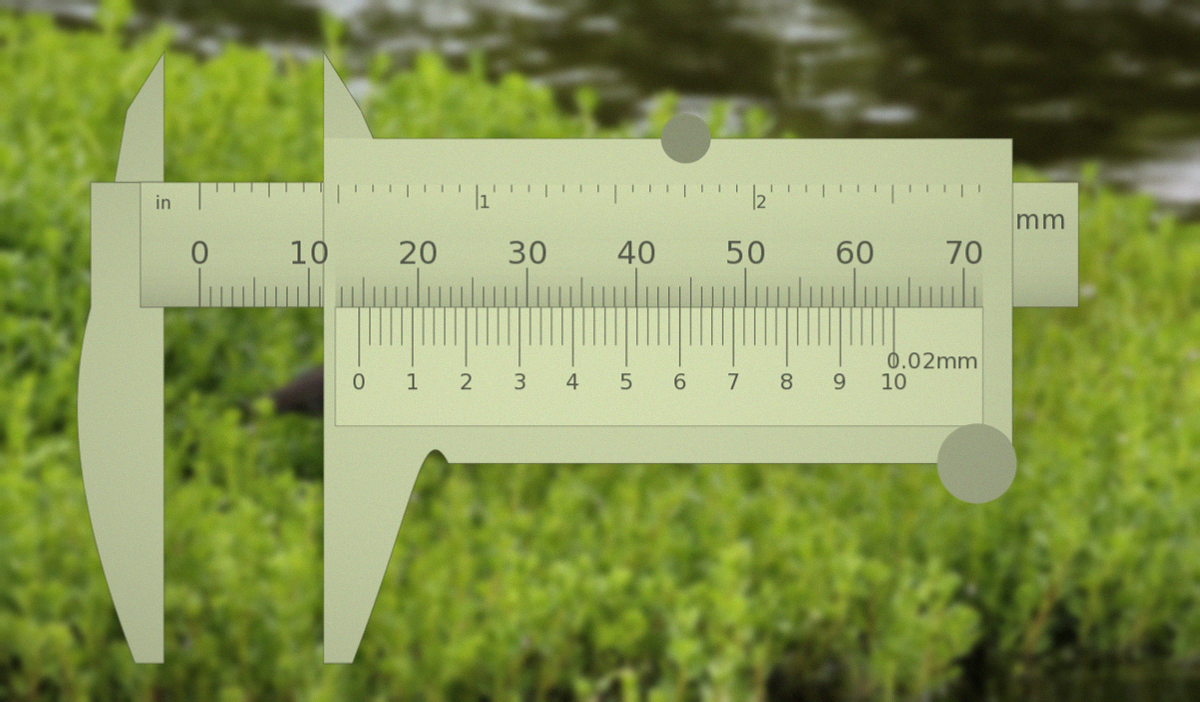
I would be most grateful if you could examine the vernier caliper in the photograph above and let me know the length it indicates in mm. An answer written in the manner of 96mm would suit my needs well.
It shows 14.6mm
